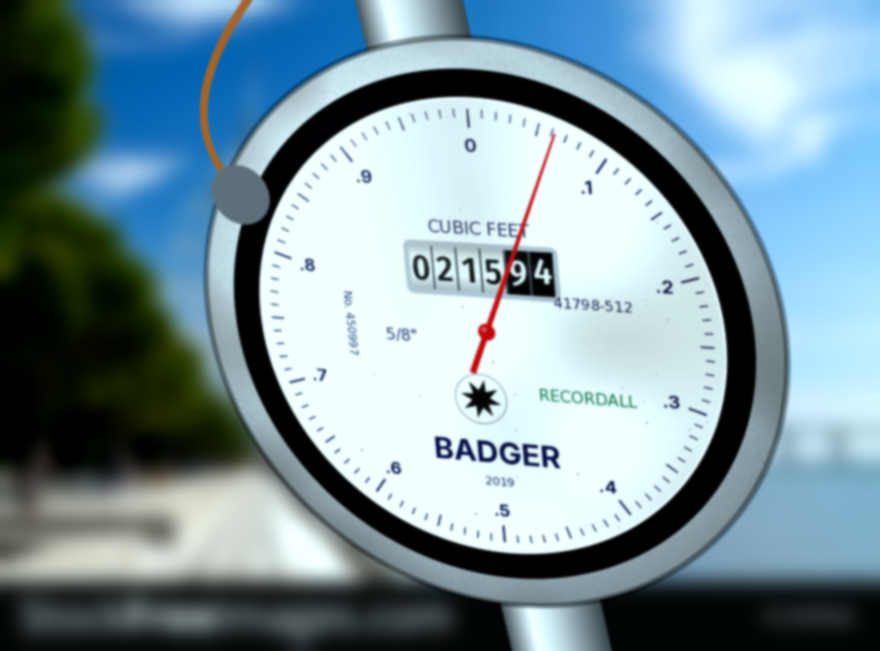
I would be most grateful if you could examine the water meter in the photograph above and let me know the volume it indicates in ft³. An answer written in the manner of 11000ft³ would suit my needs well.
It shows 21594.06ft³
